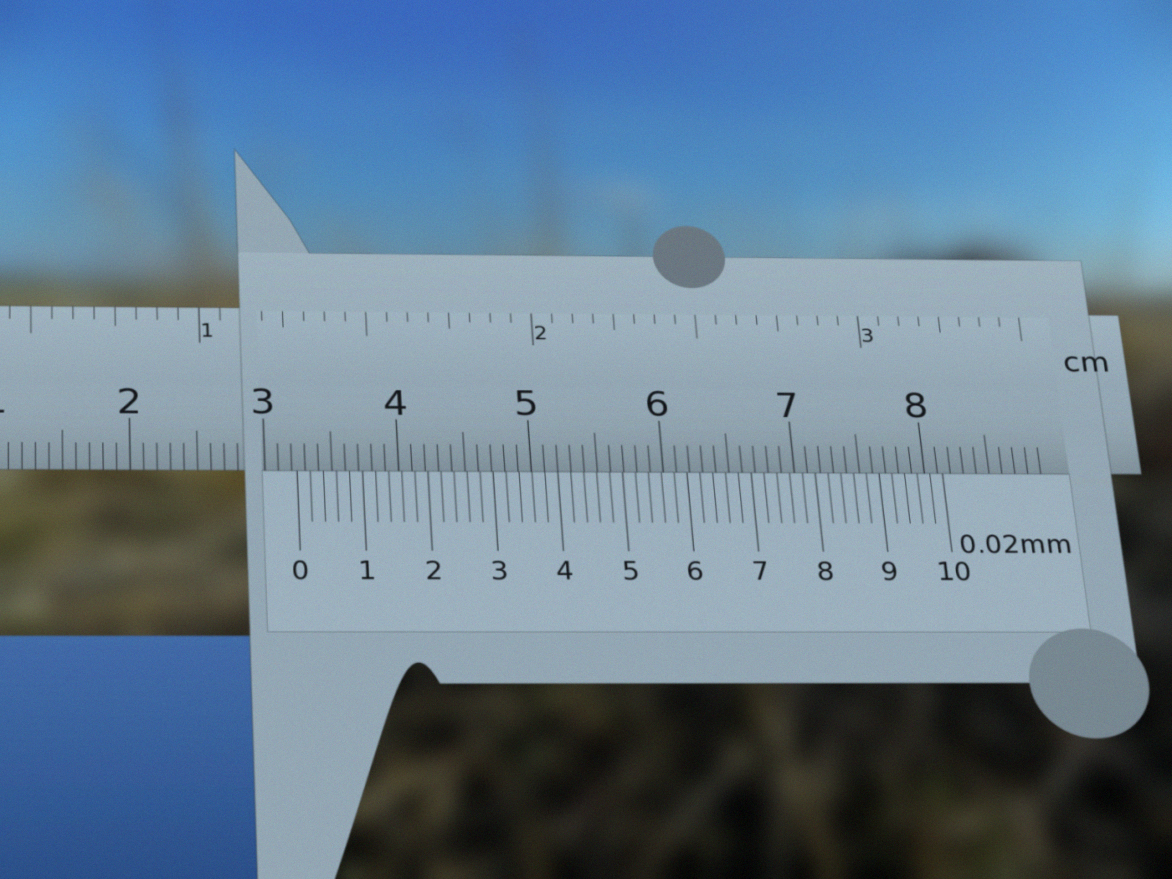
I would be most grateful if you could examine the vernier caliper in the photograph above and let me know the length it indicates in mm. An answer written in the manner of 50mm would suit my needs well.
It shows 32.4mm
